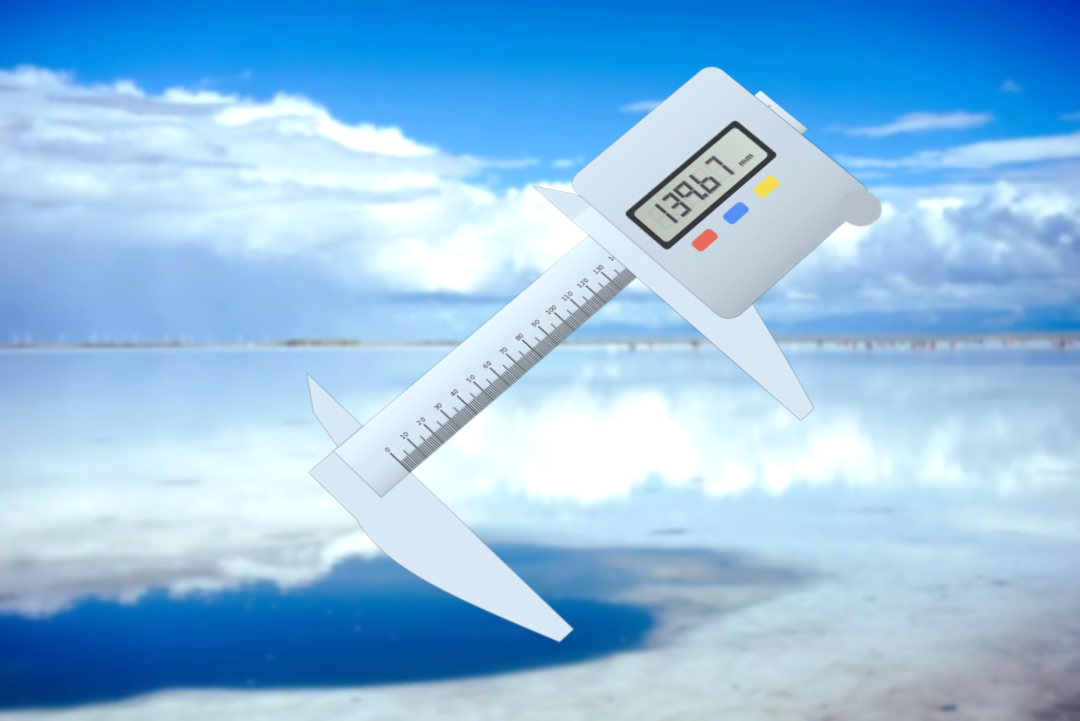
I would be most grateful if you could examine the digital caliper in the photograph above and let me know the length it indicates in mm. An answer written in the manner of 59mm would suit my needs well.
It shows 139.67mm
